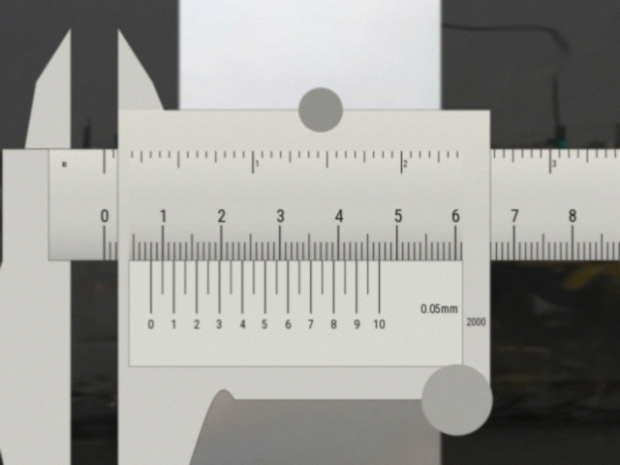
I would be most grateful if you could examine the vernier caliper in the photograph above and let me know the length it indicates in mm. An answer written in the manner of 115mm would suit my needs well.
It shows 8.0mm
